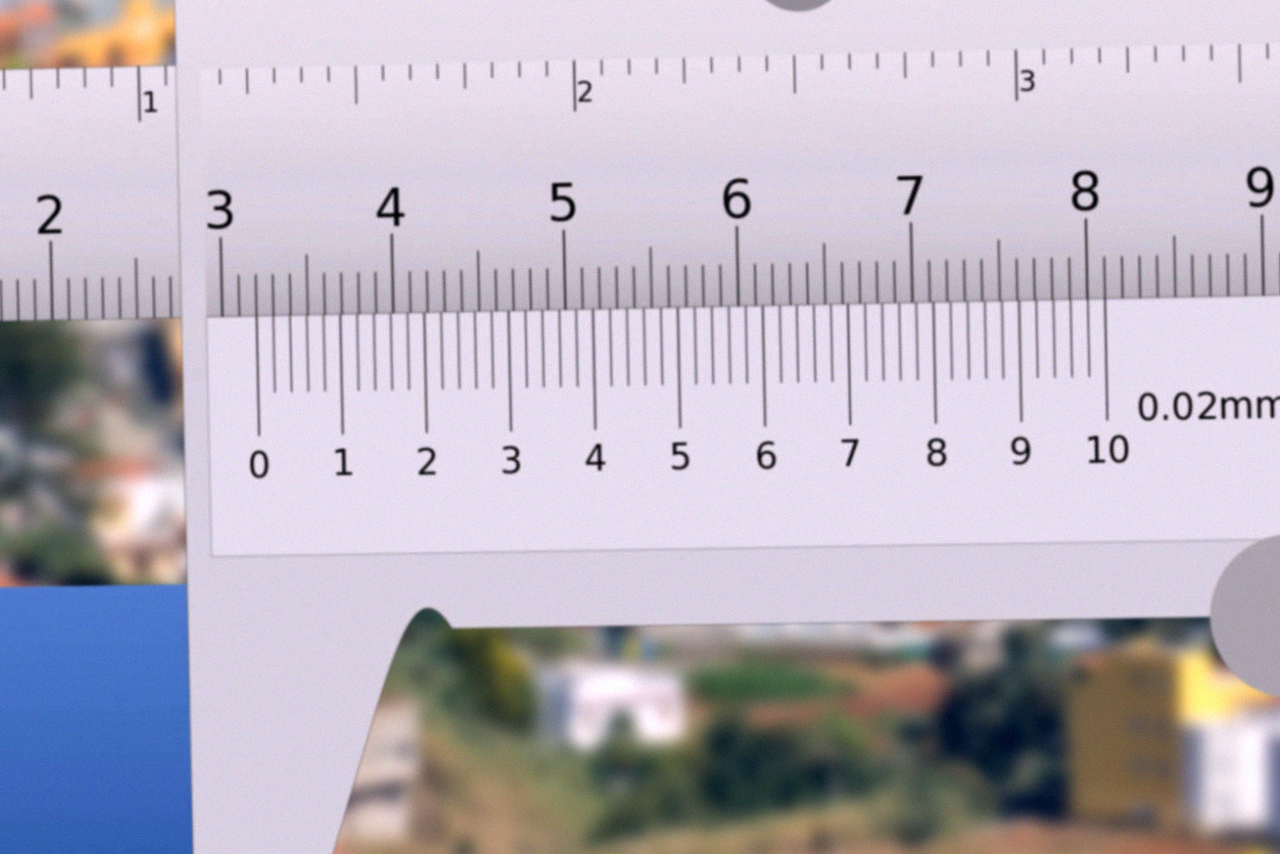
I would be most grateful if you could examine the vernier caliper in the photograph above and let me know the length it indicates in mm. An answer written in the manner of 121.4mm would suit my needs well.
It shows 32.0mm
